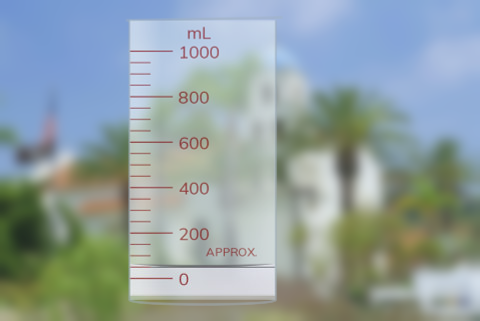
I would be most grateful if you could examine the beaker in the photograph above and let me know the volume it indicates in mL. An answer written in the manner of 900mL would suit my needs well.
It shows 50mL
